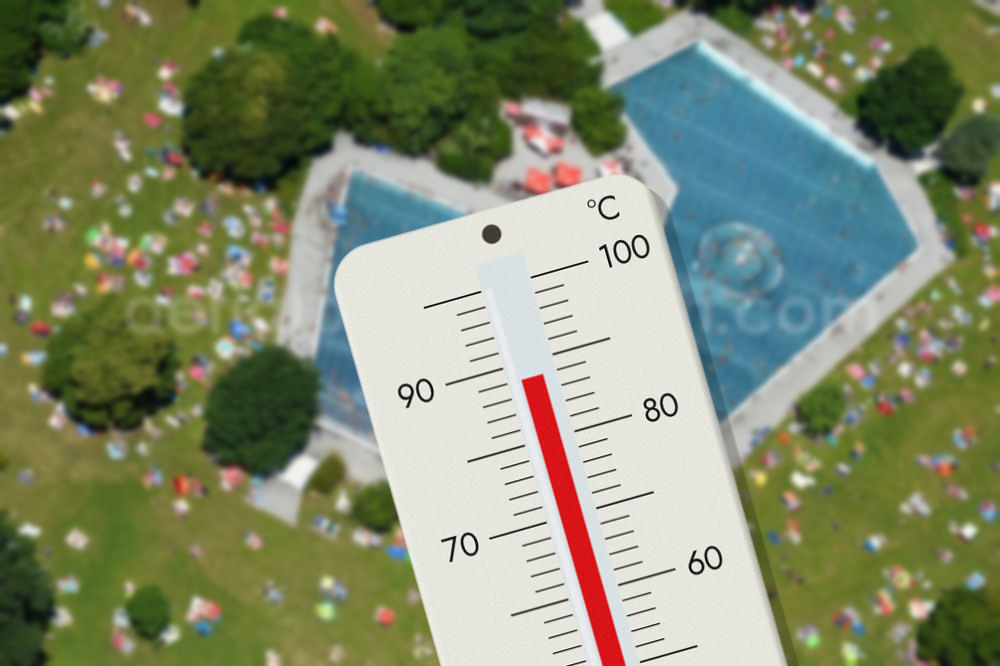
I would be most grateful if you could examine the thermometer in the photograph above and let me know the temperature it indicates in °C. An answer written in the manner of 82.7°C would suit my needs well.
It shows 88°C
